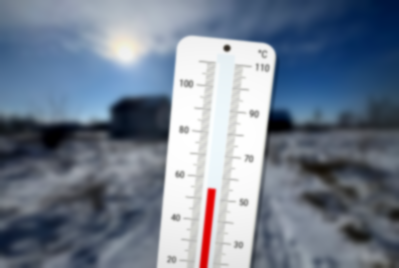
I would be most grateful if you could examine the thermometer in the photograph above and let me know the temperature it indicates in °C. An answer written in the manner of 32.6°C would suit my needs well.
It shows 55°C
